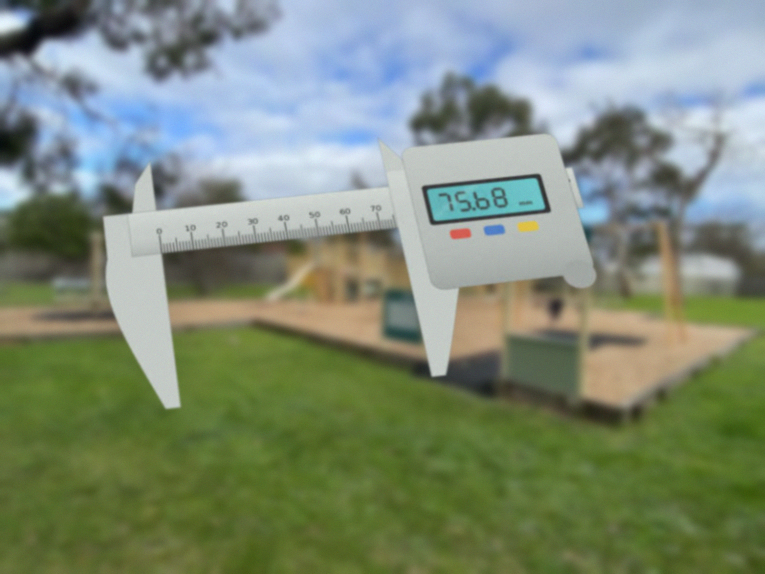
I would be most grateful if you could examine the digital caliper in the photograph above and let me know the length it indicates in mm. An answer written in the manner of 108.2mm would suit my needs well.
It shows 75.68mm
